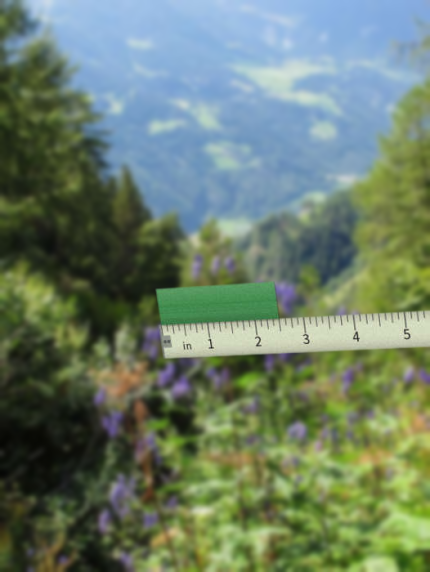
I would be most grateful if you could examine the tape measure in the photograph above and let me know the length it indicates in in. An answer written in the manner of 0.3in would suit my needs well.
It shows 2.5in
